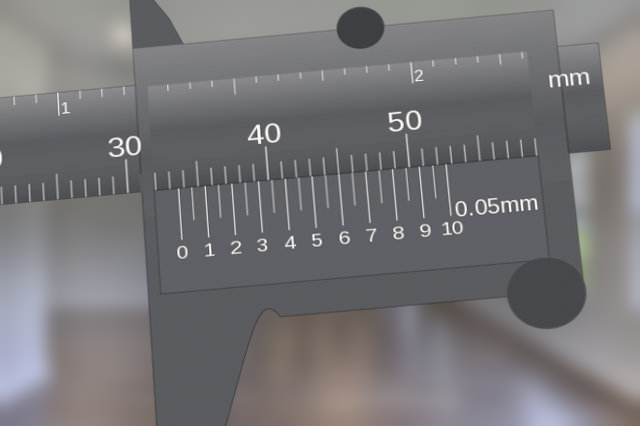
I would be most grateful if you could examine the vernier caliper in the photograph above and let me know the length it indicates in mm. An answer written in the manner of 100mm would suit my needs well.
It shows 33.6mm
